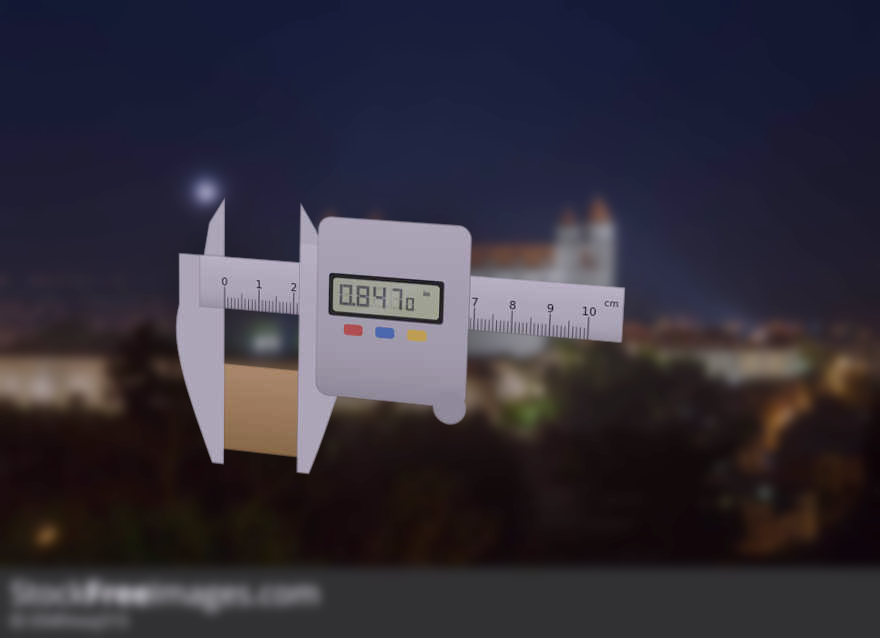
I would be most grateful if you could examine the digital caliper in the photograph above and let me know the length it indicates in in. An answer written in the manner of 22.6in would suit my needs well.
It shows 0.8470in
